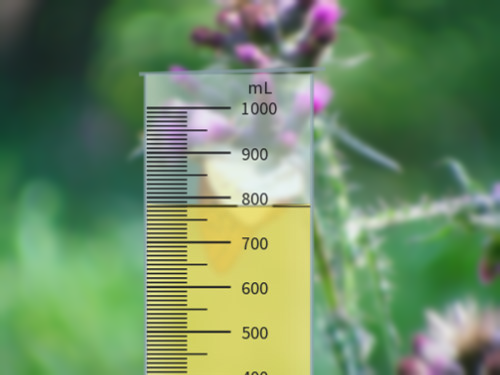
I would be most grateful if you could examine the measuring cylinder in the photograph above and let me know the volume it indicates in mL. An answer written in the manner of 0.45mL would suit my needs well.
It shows 780mL
